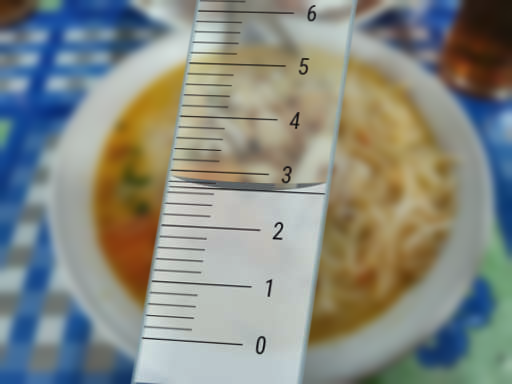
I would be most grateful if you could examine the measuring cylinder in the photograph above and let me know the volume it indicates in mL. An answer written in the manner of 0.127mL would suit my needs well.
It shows 2.7mL
